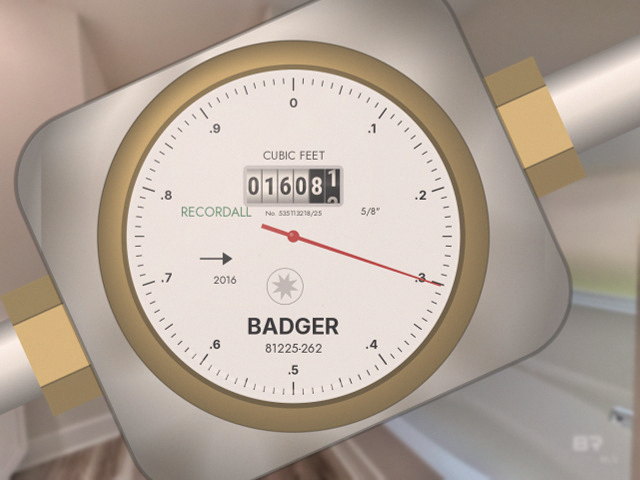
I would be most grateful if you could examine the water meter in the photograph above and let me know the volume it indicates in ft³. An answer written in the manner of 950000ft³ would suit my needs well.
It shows 16081.30ft³
